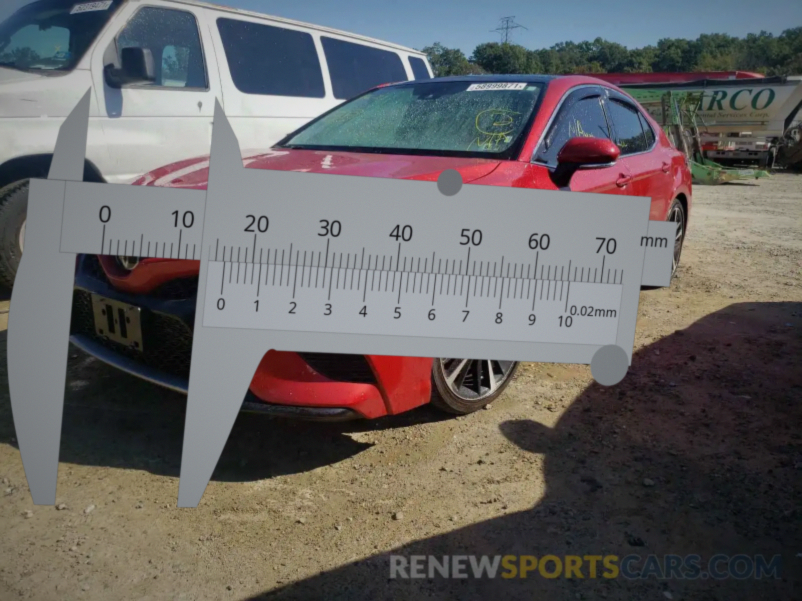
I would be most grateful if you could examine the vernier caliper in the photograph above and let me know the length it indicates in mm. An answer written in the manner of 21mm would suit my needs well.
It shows 16.2mm
